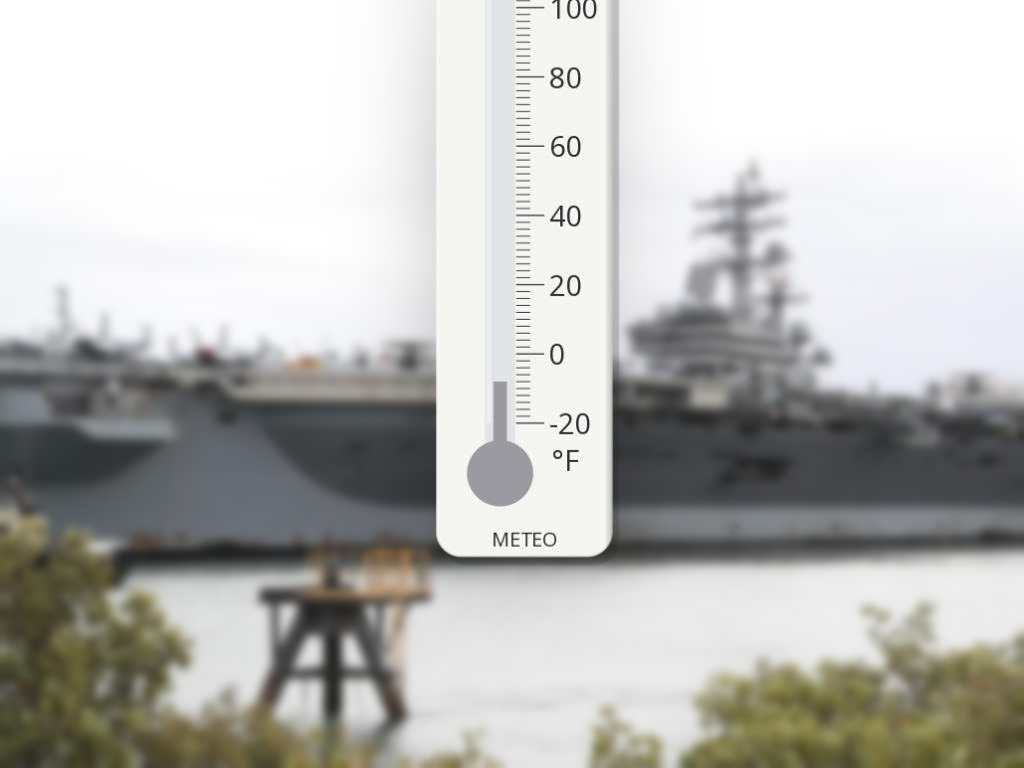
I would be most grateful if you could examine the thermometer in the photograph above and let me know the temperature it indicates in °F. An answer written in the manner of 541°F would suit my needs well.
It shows -8°F
